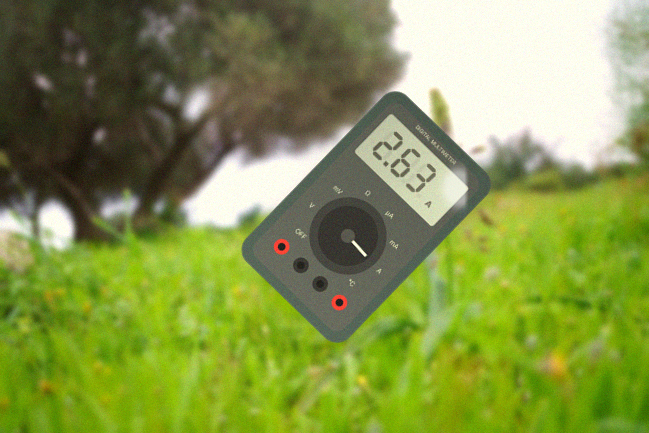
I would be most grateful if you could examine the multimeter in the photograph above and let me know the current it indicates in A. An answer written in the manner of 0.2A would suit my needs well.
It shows 2.63A
